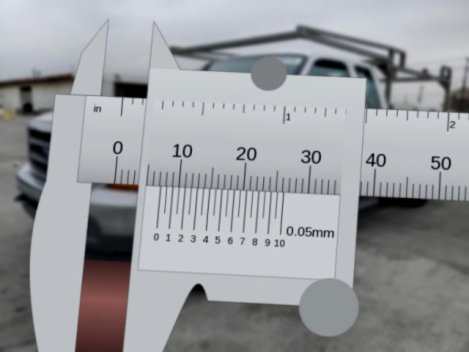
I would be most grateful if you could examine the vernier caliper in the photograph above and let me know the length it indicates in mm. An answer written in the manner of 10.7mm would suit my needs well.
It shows 7.2mm
